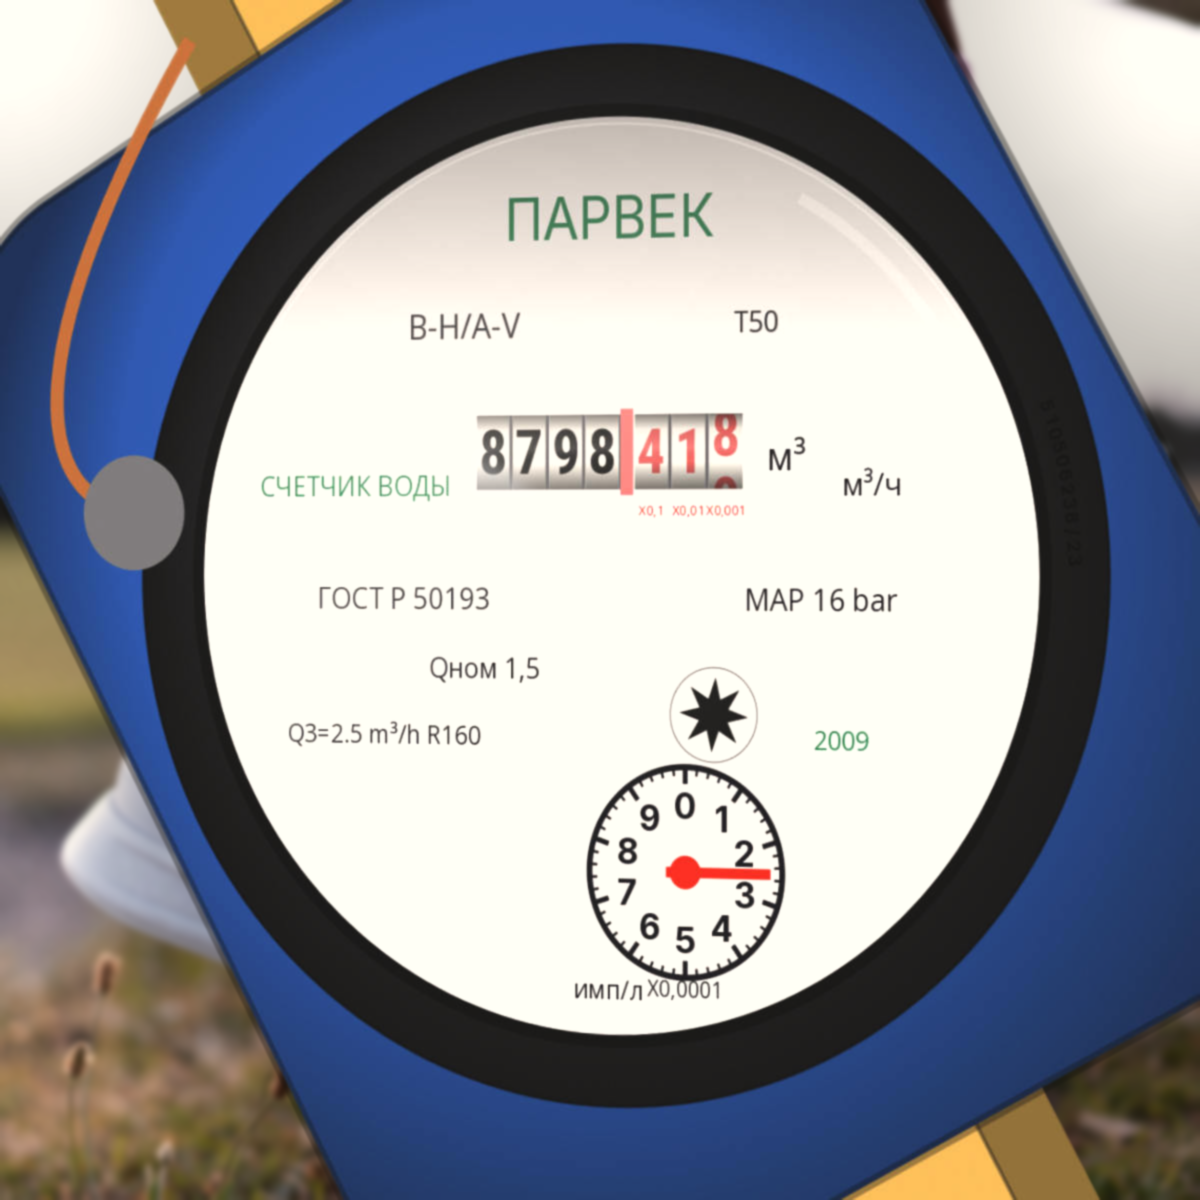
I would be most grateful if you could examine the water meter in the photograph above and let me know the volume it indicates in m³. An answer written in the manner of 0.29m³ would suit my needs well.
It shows 8798.4182m³
